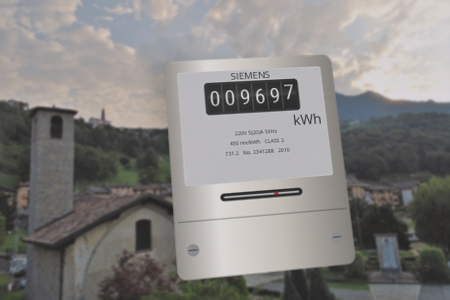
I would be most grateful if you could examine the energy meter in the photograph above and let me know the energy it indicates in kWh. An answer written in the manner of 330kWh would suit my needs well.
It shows 9697kWh
